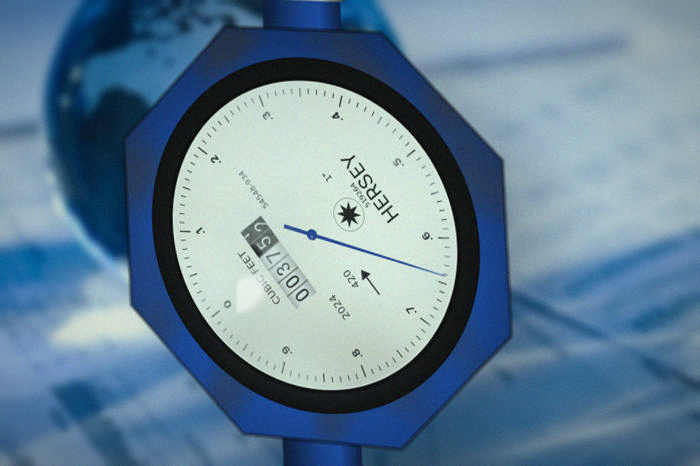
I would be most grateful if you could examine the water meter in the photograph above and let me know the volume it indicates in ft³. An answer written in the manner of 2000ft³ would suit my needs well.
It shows 3751.64ft³
